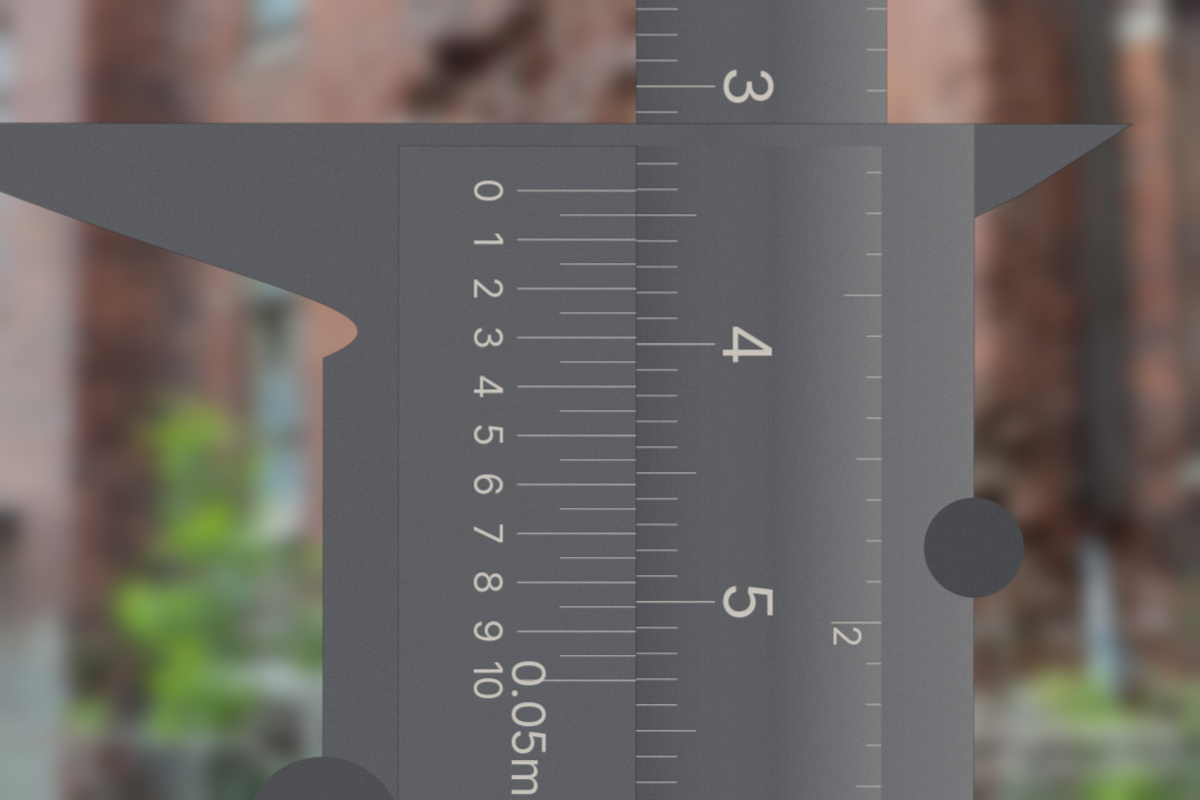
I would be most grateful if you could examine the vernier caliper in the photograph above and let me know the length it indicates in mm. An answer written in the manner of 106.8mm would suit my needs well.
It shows 34.05mm
